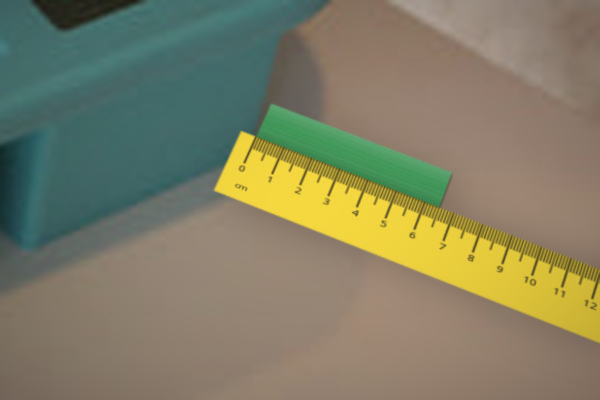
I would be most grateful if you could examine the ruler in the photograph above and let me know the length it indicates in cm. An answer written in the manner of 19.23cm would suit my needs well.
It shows 6.5cm
